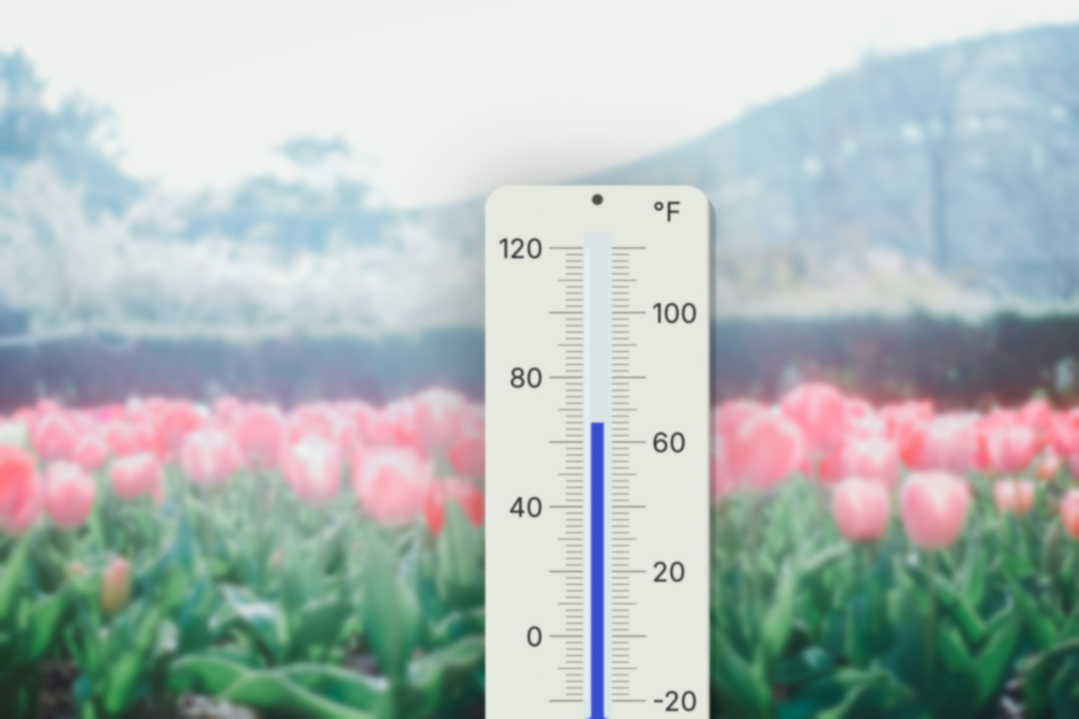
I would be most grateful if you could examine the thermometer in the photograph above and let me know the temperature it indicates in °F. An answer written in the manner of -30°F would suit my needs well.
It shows 66°F
